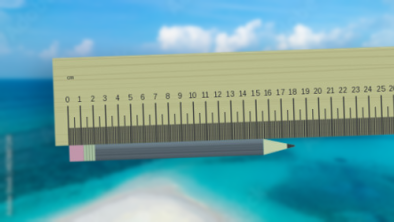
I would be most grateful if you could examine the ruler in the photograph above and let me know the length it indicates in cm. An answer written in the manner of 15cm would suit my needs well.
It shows 18cm
